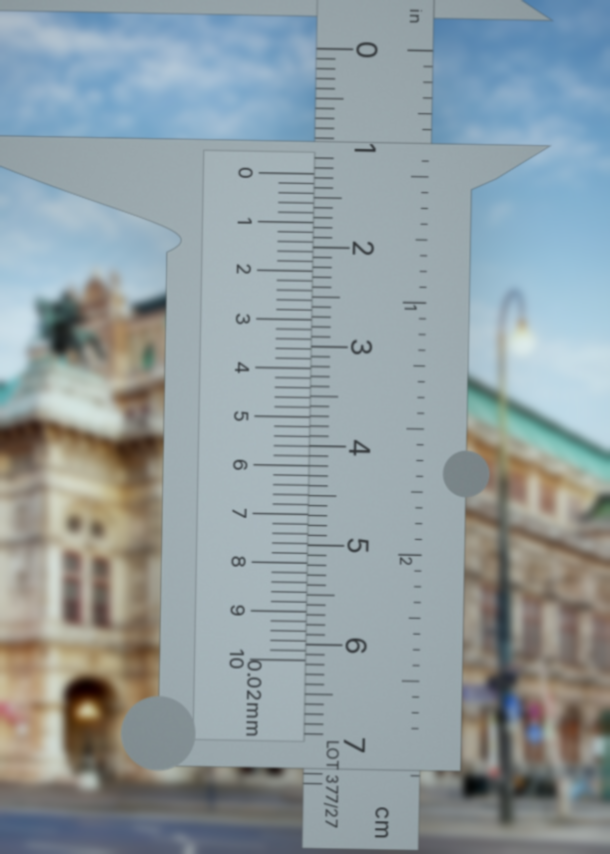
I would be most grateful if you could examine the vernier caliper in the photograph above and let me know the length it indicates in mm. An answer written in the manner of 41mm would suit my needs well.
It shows 12.6mm
